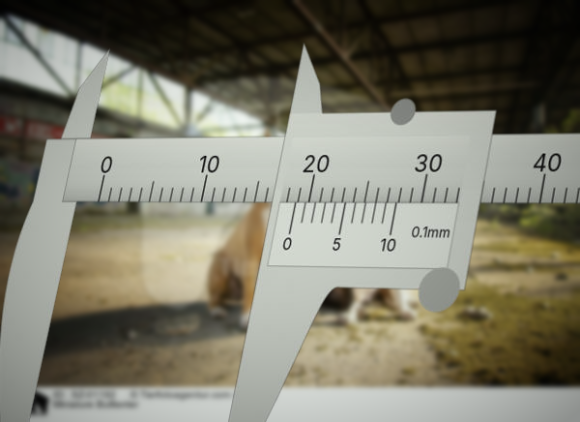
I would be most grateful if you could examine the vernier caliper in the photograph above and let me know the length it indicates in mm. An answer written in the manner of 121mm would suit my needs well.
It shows 18.8mm
